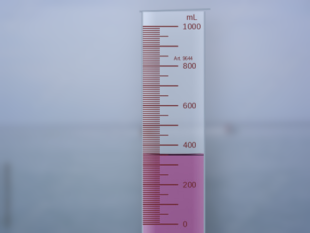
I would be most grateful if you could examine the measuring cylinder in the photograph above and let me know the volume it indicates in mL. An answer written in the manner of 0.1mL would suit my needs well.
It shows 350mL
